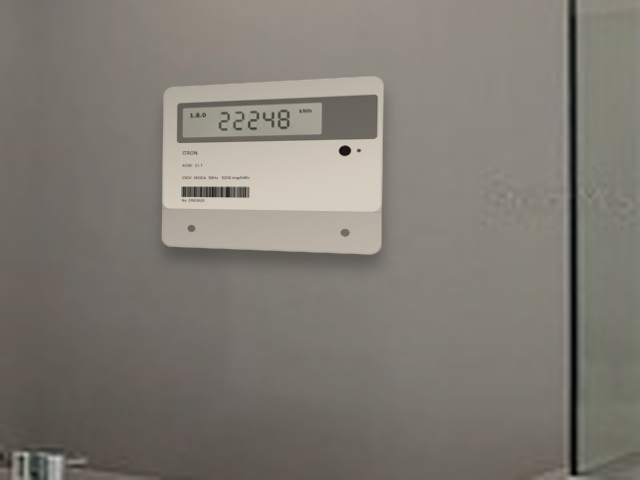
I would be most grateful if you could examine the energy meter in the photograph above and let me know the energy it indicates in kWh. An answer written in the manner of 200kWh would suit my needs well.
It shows 22248kWh
